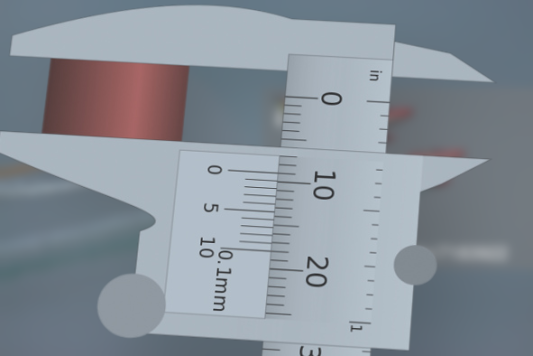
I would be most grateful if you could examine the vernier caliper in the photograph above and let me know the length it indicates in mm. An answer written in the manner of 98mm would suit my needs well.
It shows 9.0mm
